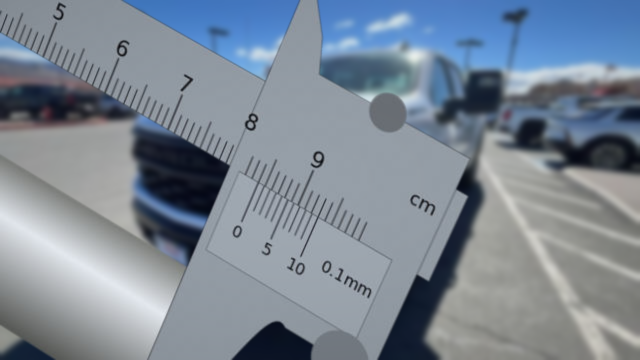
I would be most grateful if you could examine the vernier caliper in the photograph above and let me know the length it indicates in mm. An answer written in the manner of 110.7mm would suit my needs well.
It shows 84.0mm
